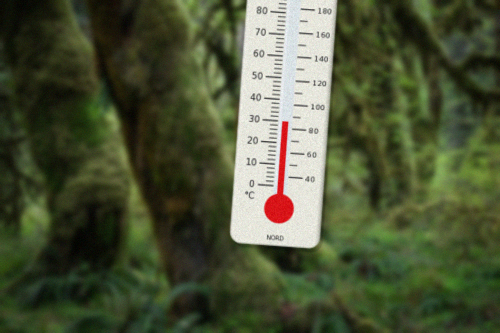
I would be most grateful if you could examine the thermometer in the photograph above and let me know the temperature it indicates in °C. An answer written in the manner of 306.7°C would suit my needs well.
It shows 30°C
